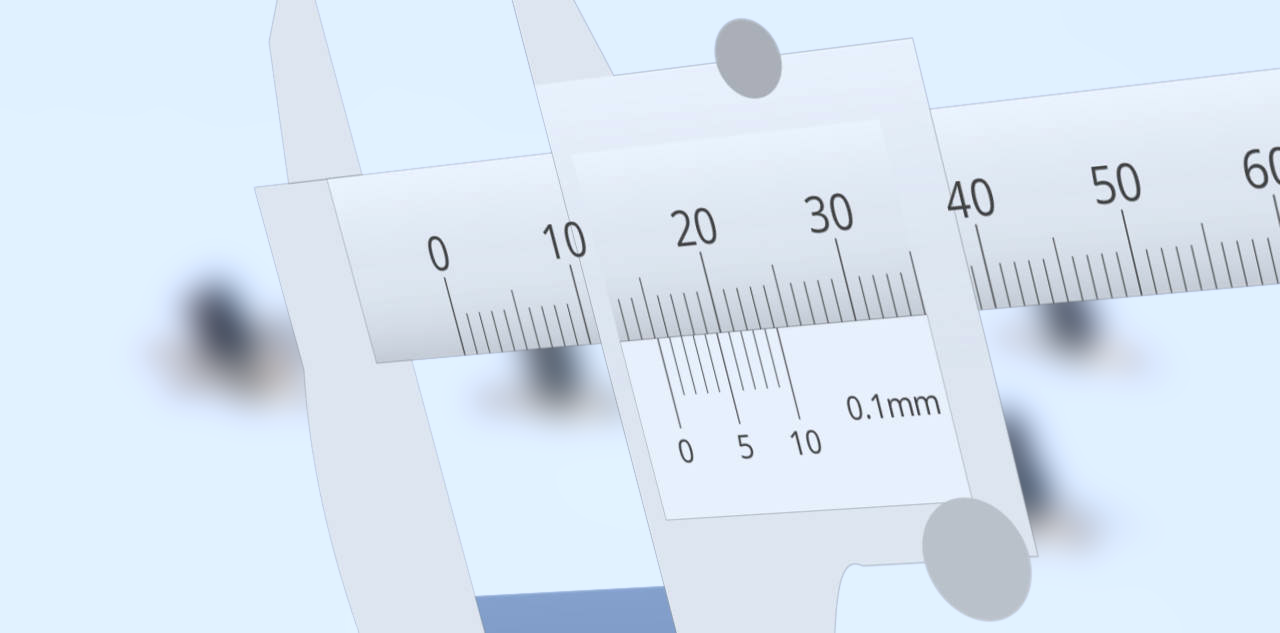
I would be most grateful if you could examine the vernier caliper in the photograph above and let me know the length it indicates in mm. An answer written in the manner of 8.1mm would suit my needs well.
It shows 15.2mm
